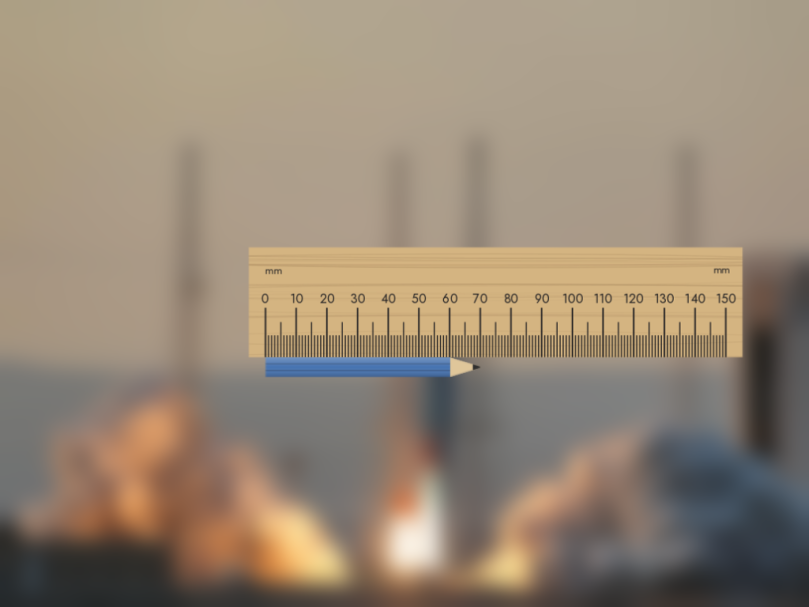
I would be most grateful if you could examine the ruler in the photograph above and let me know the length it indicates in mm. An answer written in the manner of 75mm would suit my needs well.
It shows 70mm
